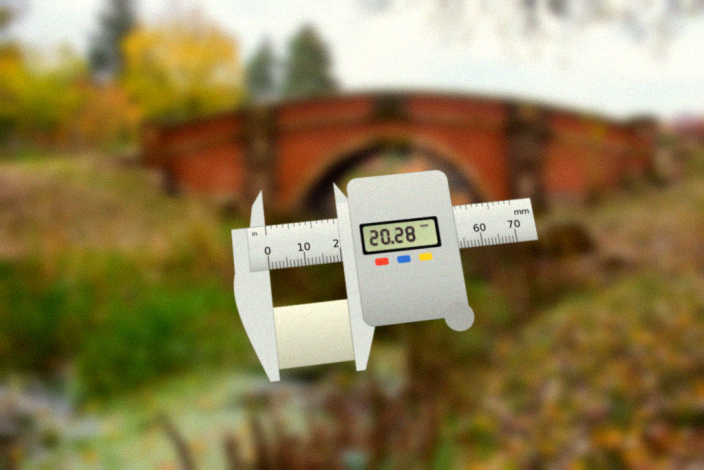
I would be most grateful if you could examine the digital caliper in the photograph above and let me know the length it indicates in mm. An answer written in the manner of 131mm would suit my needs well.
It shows 20.28mm
